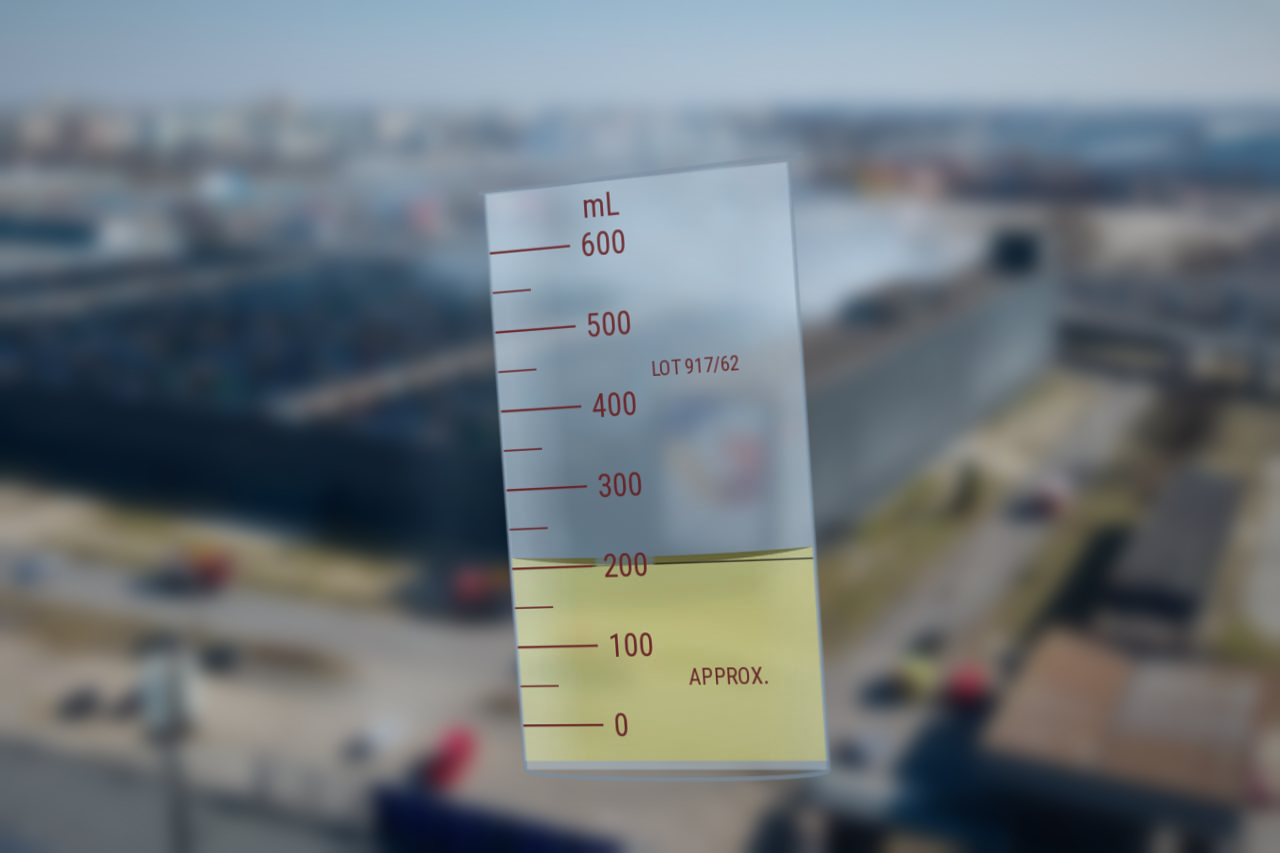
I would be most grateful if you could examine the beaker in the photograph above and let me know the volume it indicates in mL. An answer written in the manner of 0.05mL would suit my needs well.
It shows 200mL
